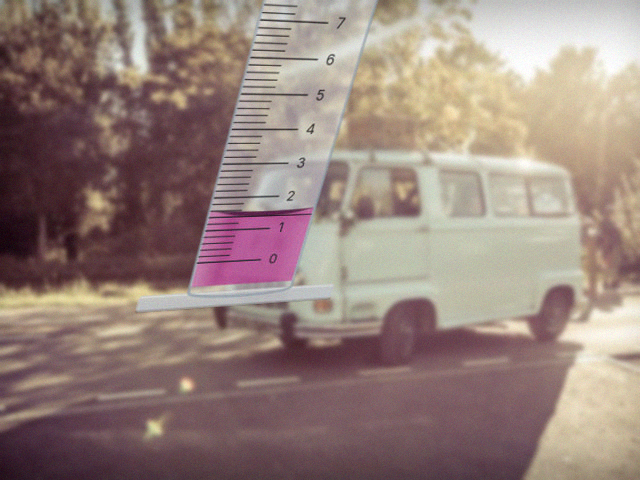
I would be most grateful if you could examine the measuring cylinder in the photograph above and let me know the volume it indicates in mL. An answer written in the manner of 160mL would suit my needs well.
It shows 1.4mL
